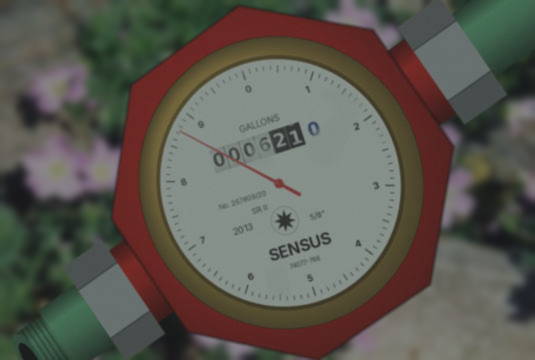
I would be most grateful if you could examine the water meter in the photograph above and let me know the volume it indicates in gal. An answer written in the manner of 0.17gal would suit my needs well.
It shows 6208.7gal
